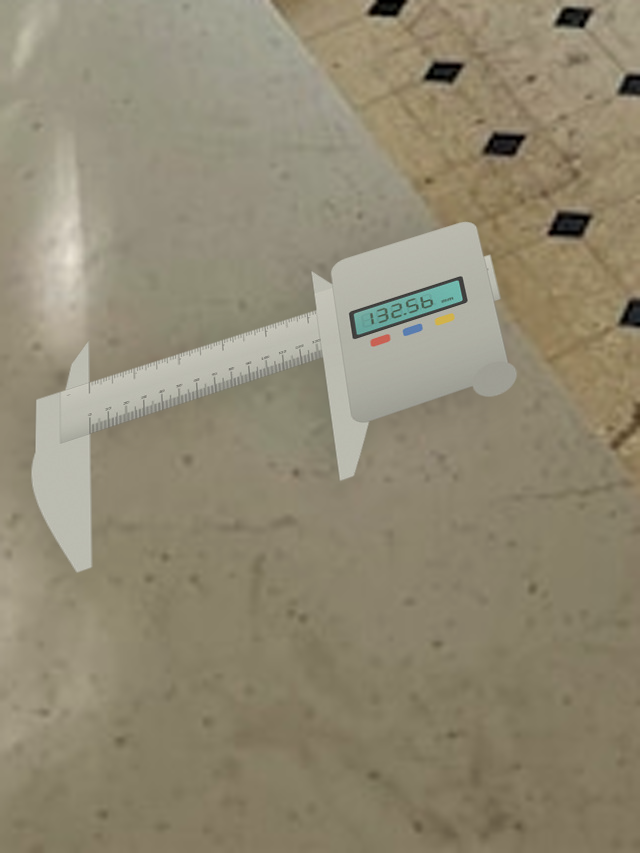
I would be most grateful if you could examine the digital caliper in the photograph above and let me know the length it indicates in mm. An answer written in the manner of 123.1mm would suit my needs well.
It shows 132.56mm
